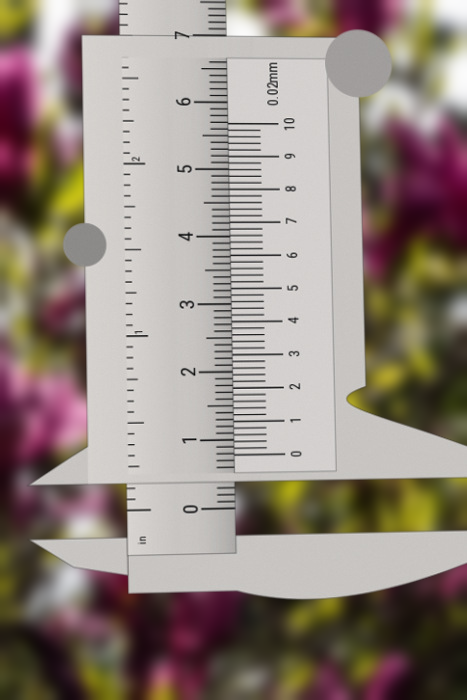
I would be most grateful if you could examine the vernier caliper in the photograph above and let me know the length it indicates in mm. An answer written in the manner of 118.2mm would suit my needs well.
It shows 7.8mm
